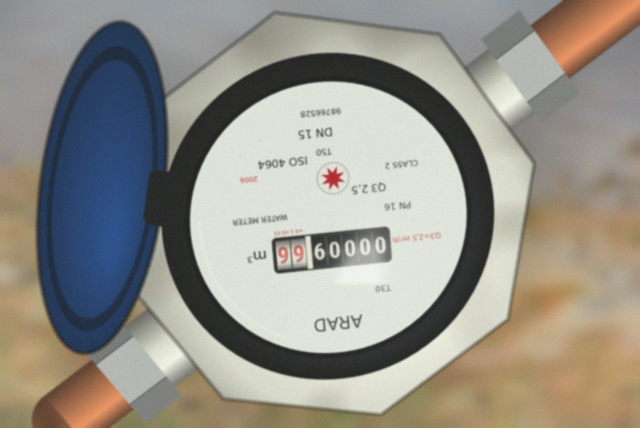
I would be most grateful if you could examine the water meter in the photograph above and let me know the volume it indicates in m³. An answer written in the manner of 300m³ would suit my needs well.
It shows 9.66m³
